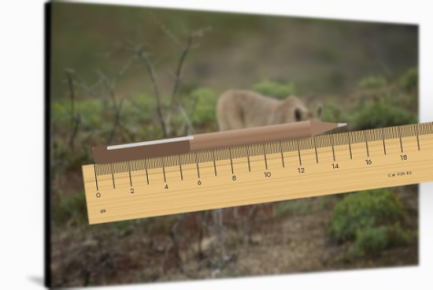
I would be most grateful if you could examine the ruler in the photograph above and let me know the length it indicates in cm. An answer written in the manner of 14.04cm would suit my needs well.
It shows 15cm
